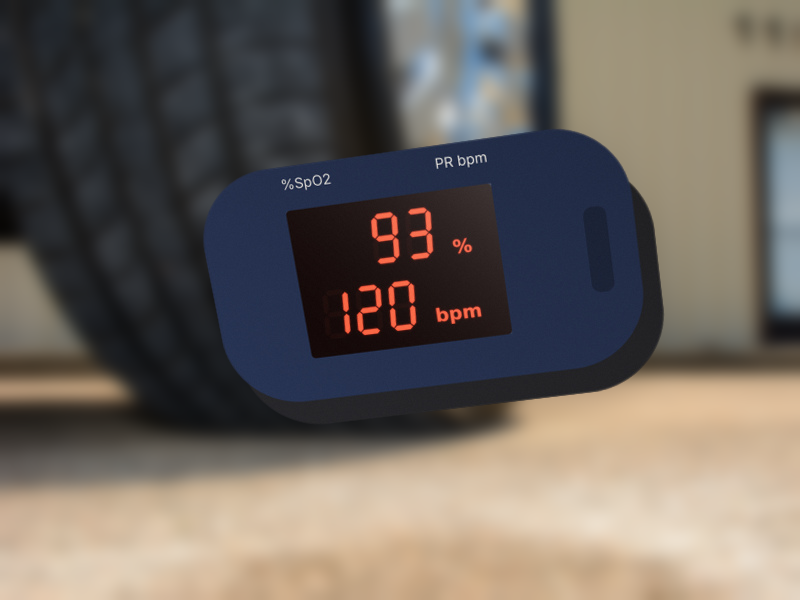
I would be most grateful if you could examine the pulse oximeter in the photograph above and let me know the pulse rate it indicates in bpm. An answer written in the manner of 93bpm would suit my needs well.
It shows 120bpm
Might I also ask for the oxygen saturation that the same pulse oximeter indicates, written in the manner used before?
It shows 93%
